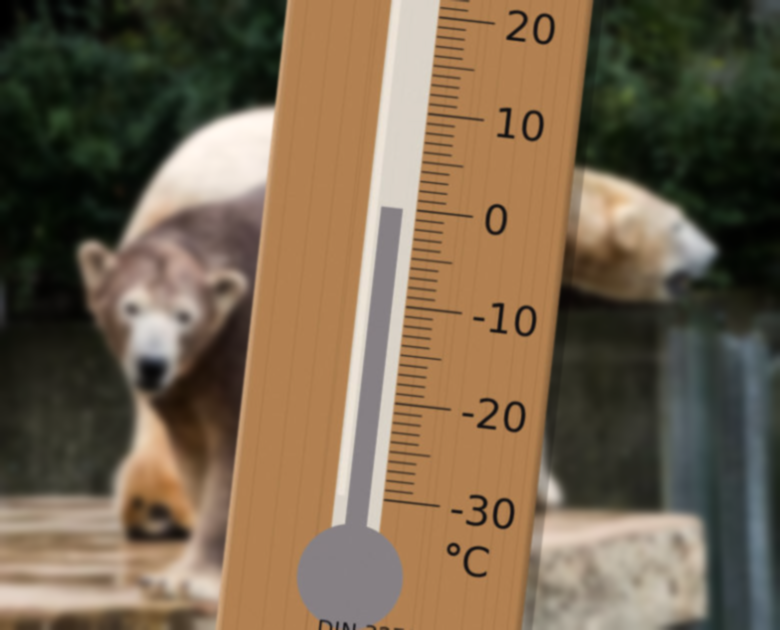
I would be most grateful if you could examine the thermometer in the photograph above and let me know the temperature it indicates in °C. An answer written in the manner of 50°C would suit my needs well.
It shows 0°C
